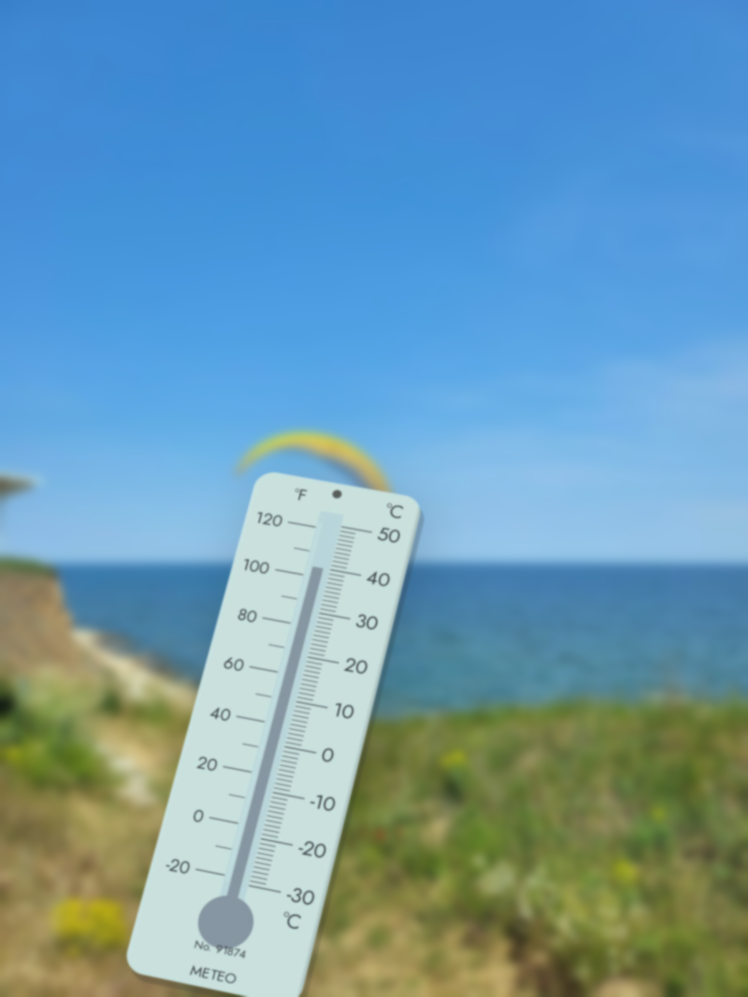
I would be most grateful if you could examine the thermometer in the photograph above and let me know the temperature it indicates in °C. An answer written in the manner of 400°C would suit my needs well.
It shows 40°C
